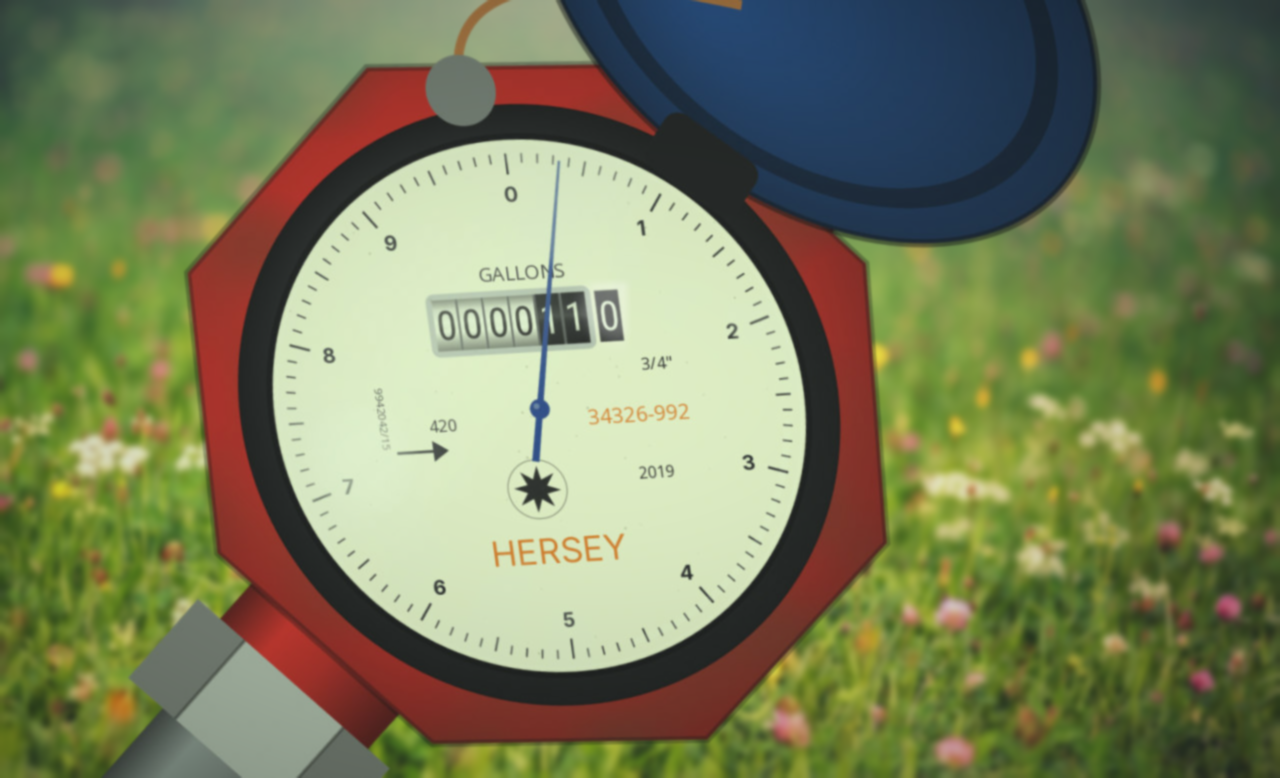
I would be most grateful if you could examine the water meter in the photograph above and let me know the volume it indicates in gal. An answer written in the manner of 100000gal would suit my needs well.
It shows 110.3gal
